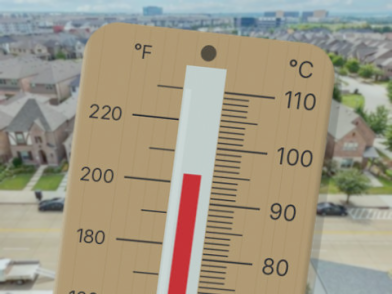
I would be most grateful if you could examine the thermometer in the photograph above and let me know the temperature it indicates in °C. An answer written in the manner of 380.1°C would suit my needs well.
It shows 95°C
